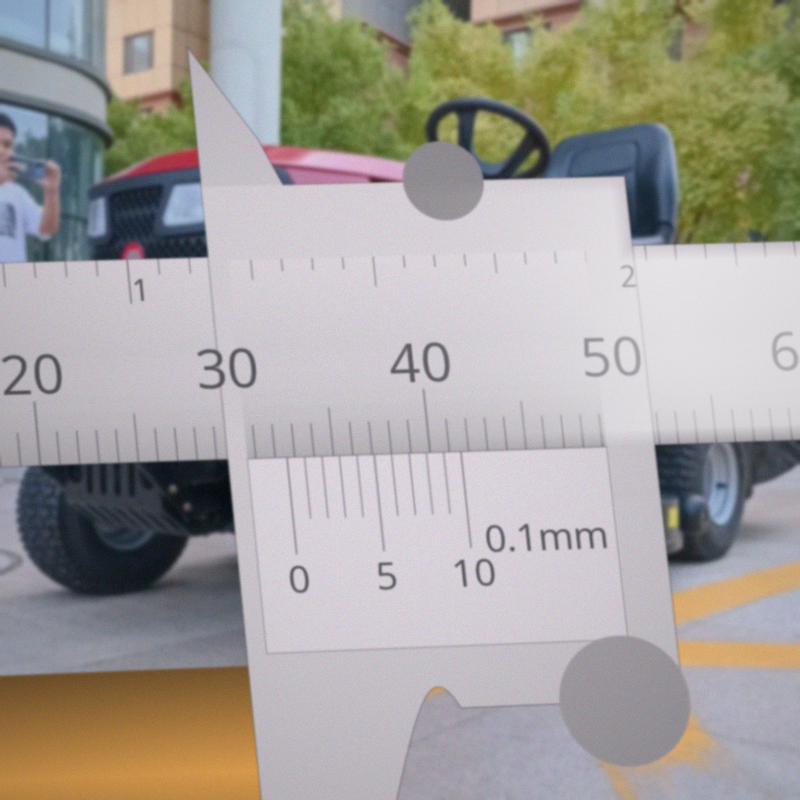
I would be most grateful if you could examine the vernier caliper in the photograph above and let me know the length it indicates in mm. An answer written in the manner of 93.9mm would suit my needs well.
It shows 32.6mm
